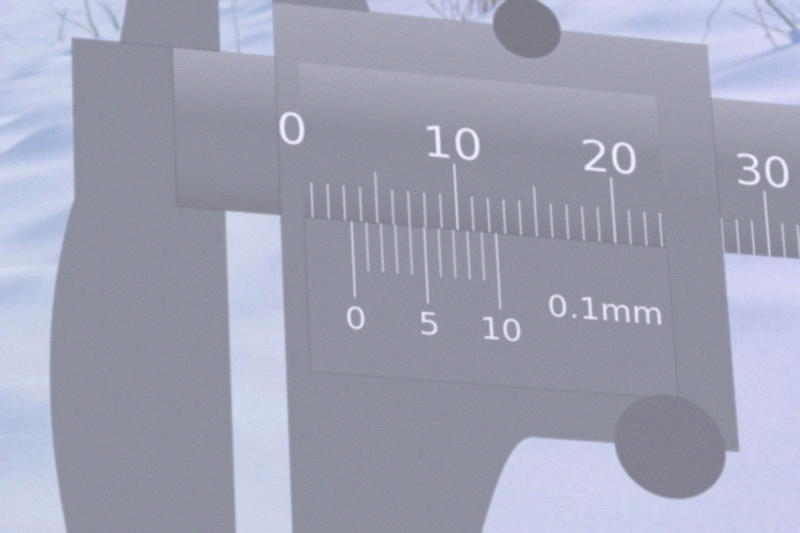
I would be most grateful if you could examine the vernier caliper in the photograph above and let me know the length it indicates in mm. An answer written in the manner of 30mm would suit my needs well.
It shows 3.4mm
